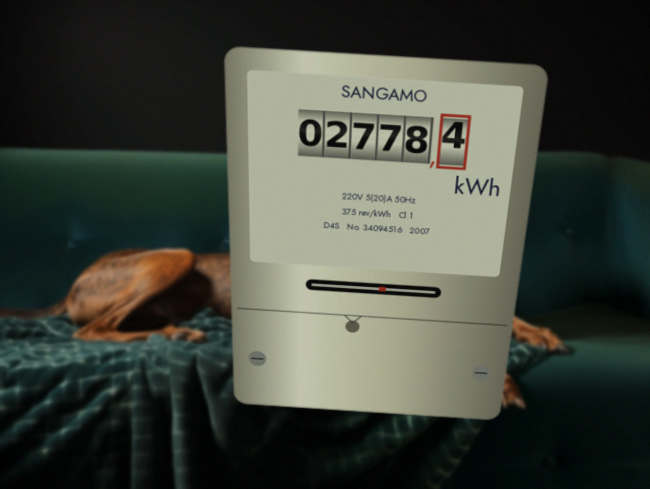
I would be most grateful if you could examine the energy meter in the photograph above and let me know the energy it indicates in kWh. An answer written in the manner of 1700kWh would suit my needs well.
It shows 2778.4kWh
